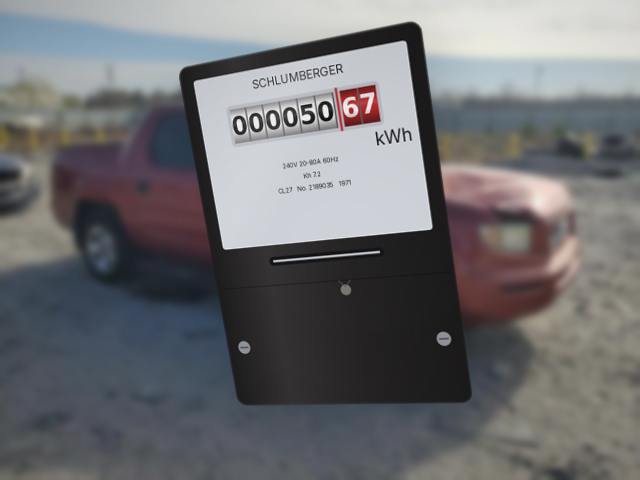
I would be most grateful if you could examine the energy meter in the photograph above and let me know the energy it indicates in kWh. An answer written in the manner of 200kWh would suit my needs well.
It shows 50.67kWh
